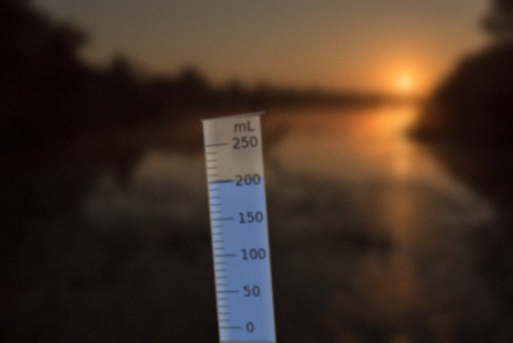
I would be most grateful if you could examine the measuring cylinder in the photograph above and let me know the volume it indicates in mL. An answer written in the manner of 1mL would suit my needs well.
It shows 200mL
